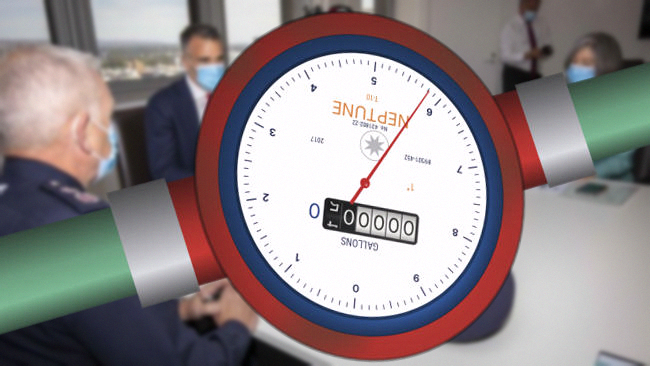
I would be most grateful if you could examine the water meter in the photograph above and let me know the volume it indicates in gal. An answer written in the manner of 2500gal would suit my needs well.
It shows 45.8gal
